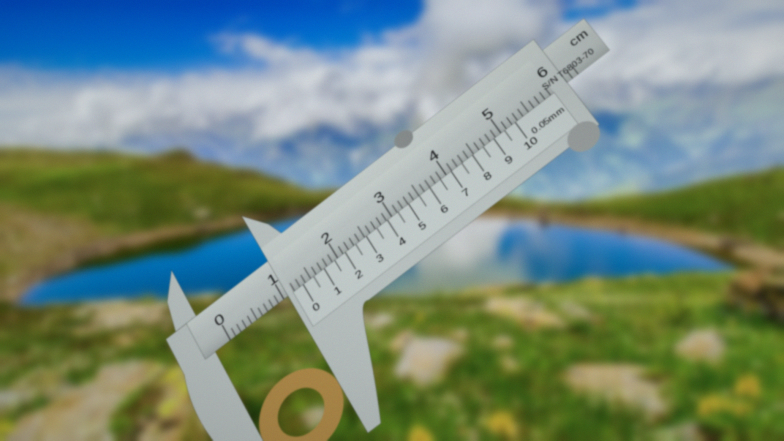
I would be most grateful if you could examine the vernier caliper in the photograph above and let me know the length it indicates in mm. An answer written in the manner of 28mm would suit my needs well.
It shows 13.6mm
